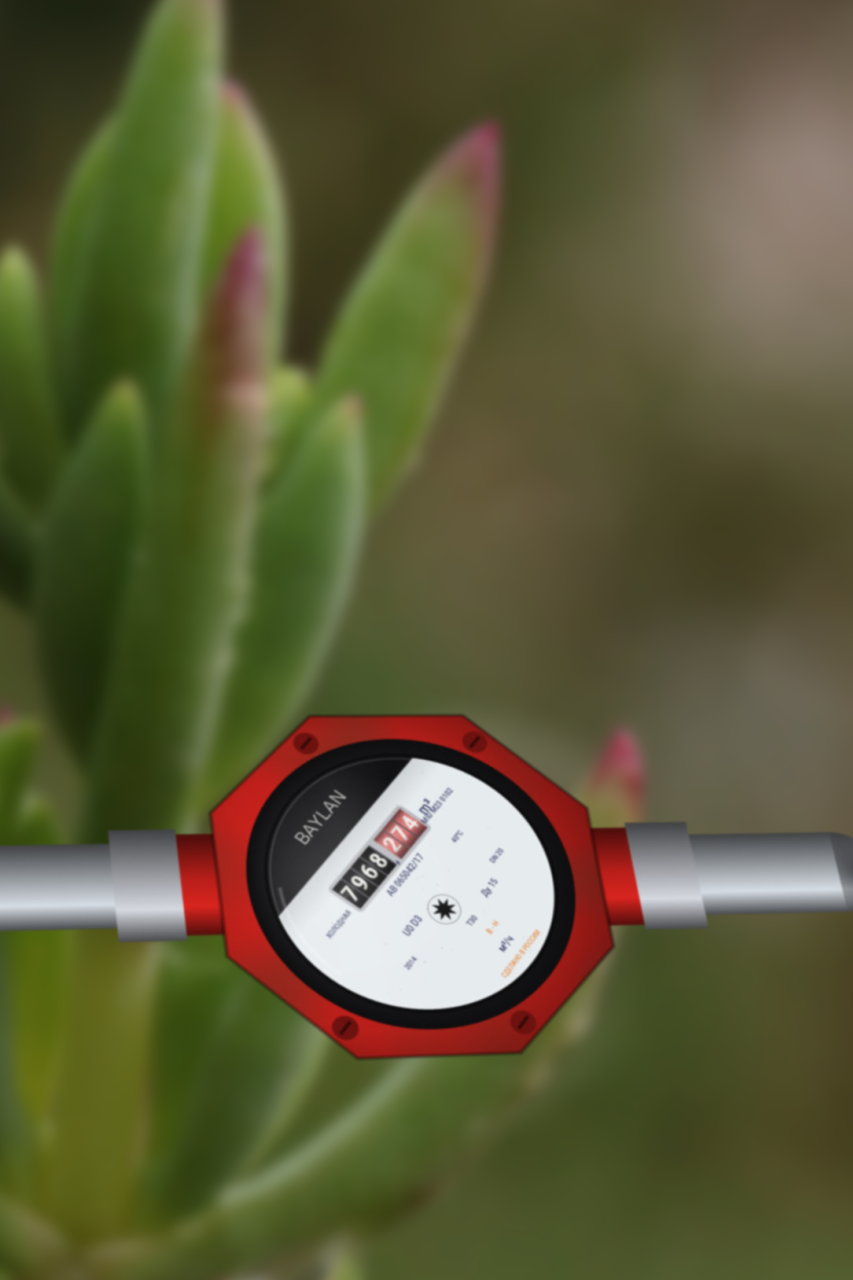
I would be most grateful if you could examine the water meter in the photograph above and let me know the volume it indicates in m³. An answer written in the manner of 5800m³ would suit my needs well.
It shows 7968.274m³
